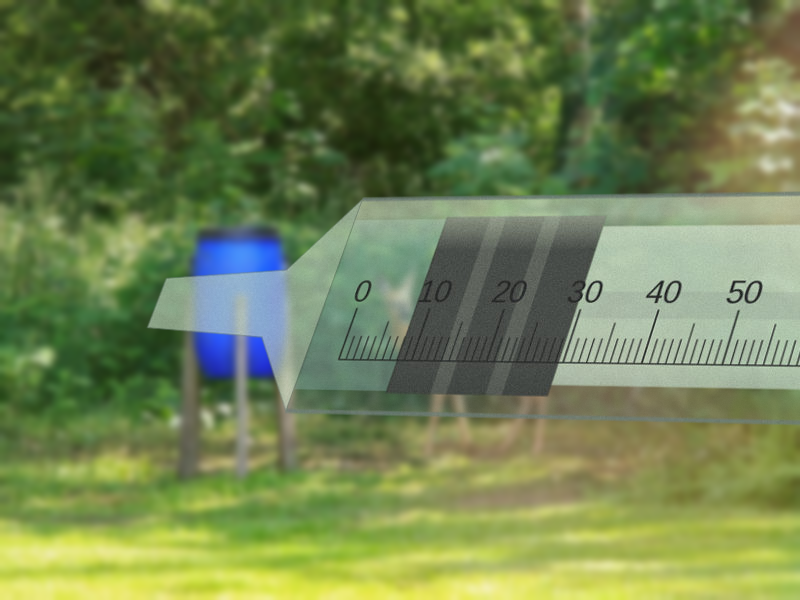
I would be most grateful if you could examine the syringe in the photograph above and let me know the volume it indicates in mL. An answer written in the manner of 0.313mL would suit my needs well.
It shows 8mL
